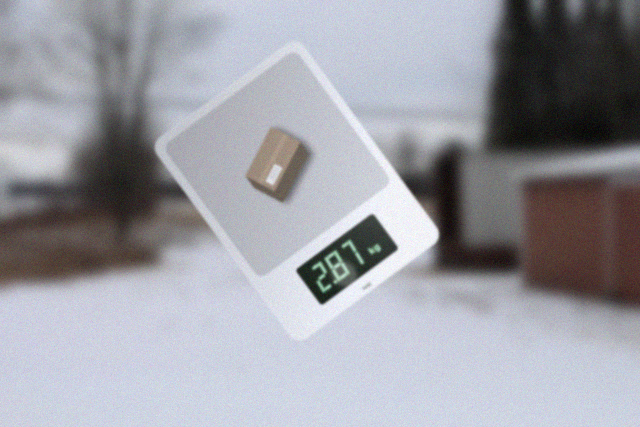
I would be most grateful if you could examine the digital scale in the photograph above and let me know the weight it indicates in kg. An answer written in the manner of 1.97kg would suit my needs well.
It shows 2.87kg
